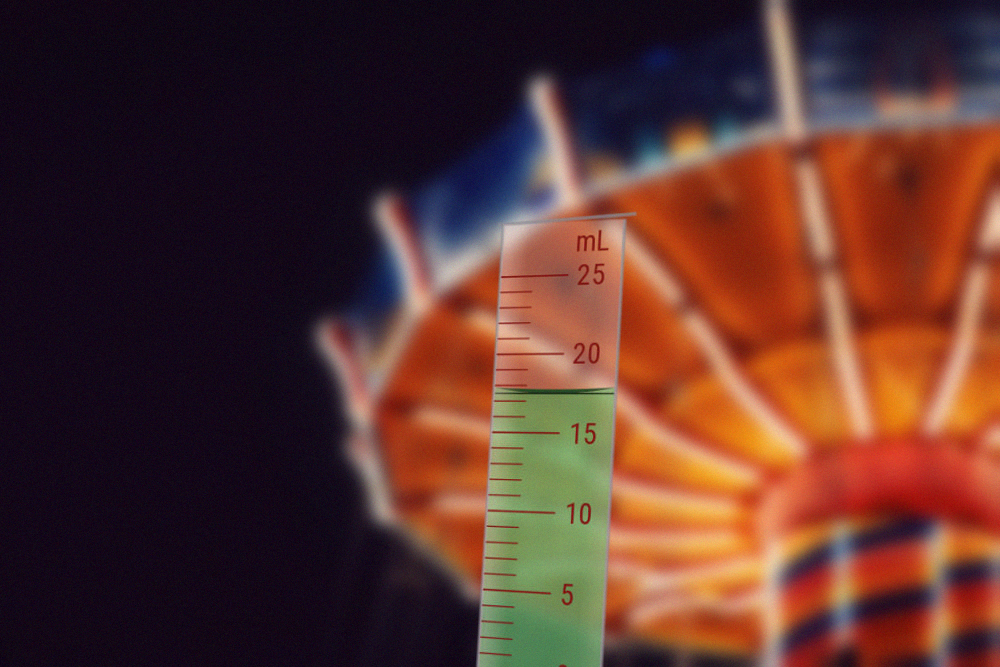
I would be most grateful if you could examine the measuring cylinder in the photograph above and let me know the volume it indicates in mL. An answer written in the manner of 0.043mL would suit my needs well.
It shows 17.5mL
